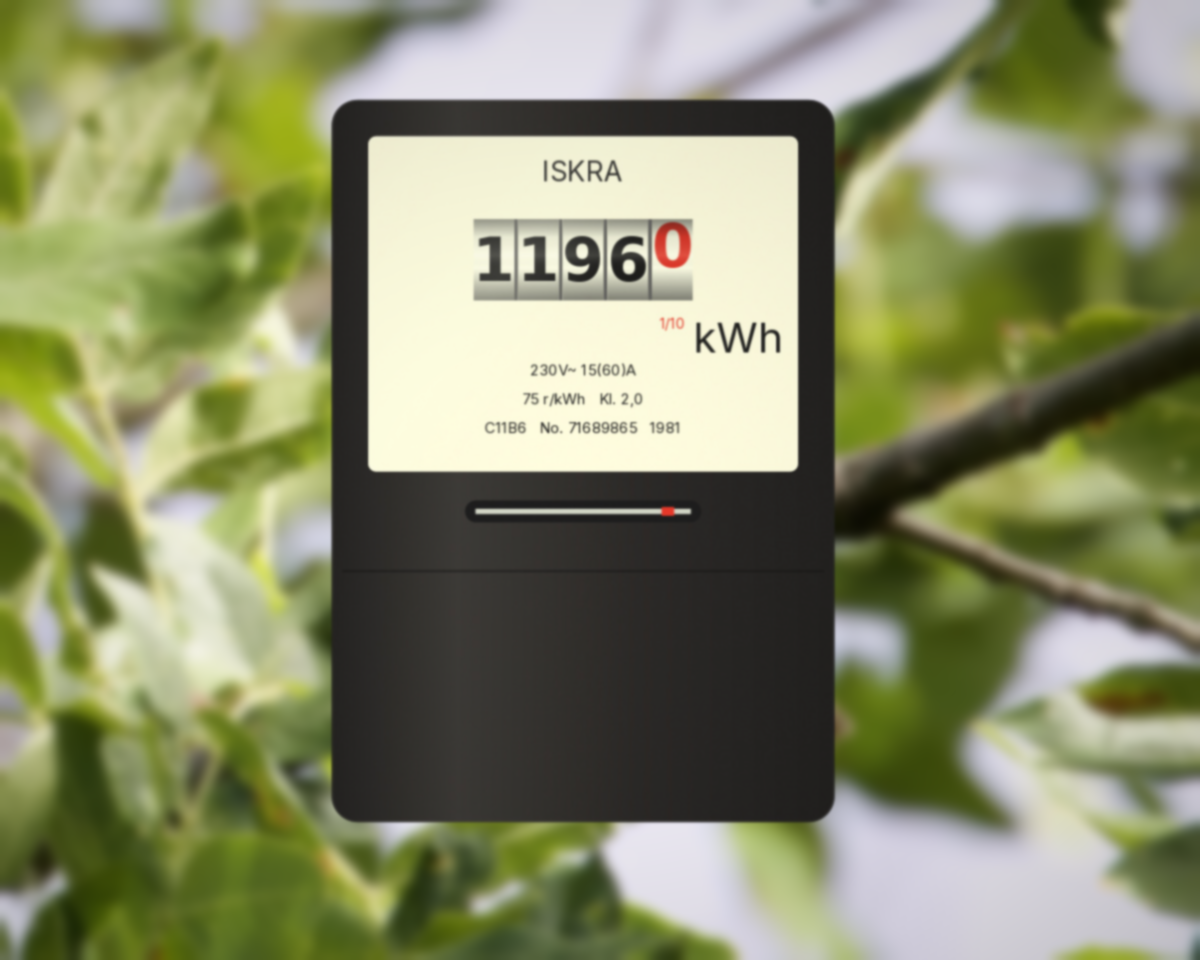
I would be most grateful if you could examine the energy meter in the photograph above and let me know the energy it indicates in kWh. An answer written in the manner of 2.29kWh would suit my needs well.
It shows 1196.0kWh
